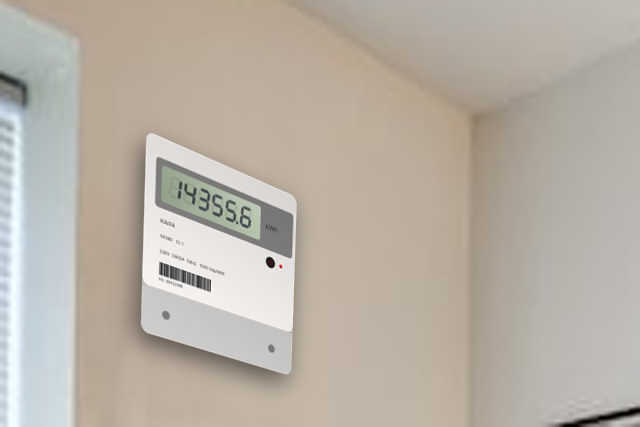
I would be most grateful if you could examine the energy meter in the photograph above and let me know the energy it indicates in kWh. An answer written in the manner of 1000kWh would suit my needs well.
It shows 14355.6kWh
